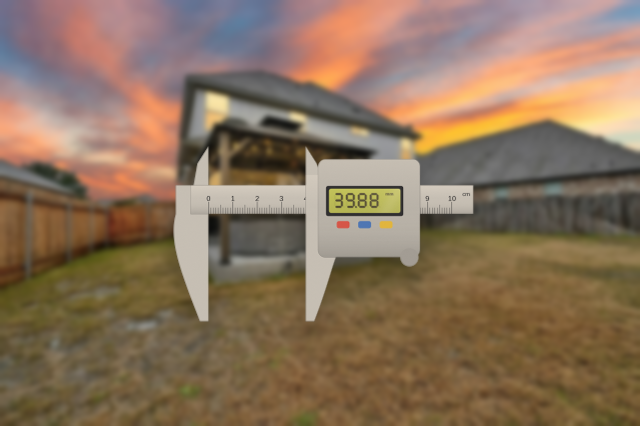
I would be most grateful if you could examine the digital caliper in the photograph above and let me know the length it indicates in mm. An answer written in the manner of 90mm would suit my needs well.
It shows 39.88mm
